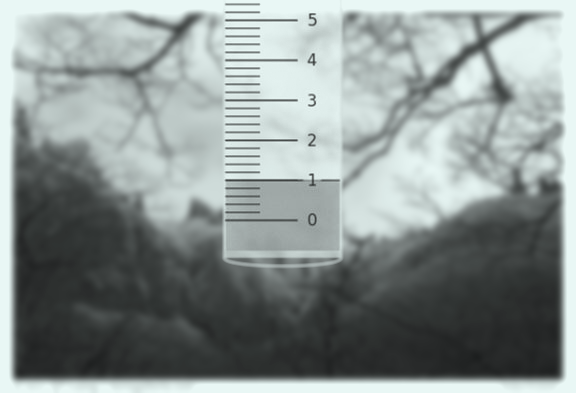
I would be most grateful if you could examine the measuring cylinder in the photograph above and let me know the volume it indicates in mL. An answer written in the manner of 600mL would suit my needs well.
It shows 1mL
